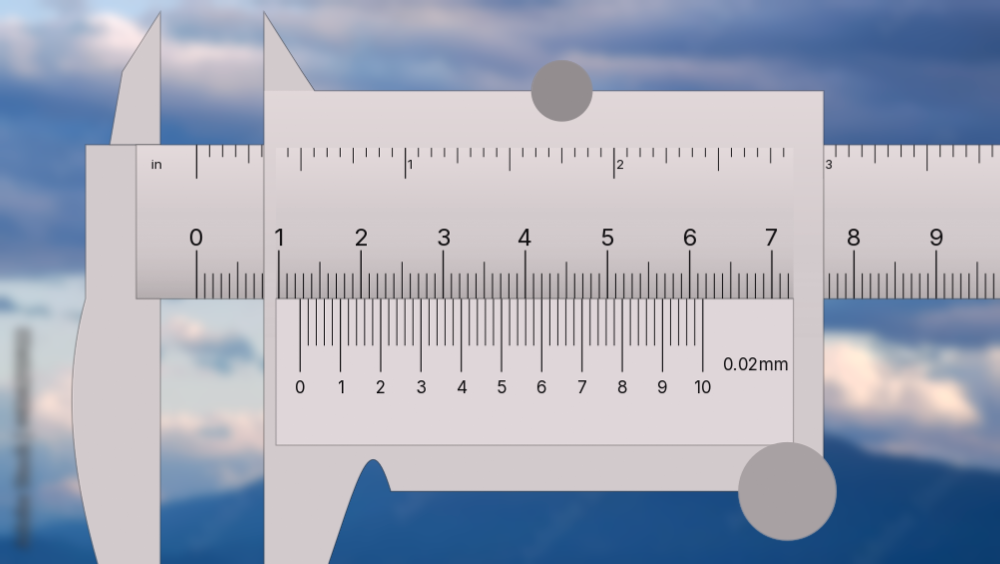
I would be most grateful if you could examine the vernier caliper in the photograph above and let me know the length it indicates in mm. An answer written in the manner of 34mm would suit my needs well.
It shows 12.6mm
